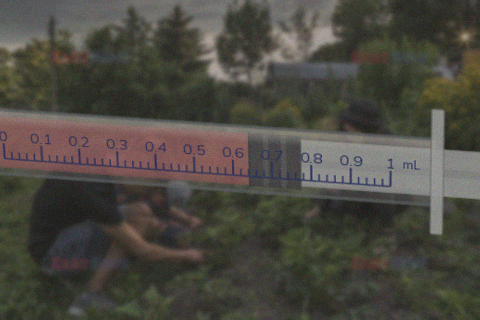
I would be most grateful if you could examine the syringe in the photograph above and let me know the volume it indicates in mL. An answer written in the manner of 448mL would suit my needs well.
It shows 0.64mL
